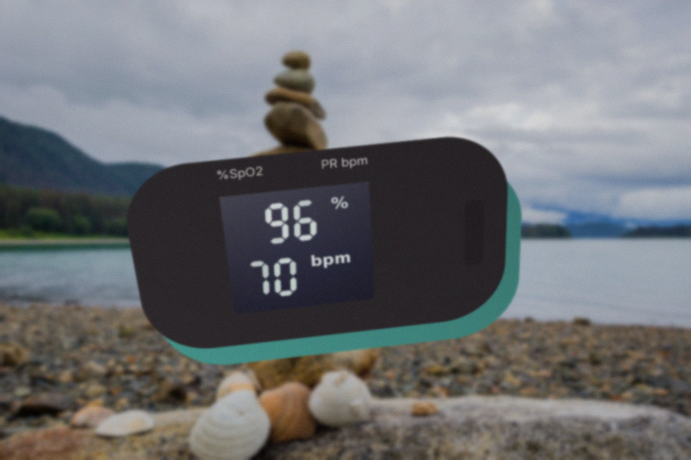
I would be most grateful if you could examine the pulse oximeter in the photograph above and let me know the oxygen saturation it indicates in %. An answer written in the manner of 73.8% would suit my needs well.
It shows 96%
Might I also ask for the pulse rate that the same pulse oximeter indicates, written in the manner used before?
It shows 70bpm
